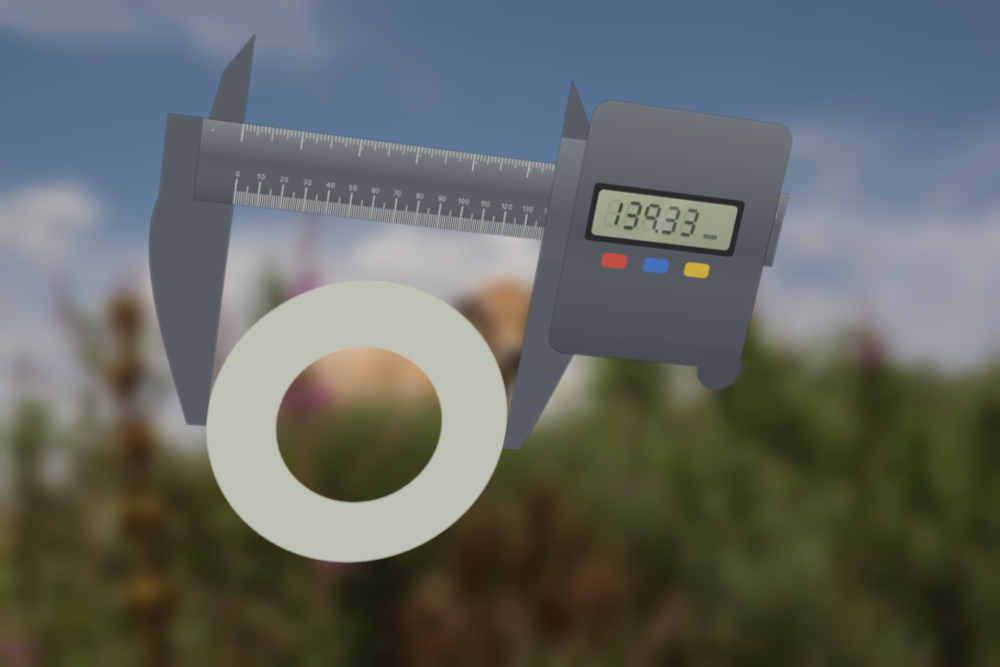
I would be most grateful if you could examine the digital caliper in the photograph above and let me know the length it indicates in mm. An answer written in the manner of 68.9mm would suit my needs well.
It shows 139.33mm
